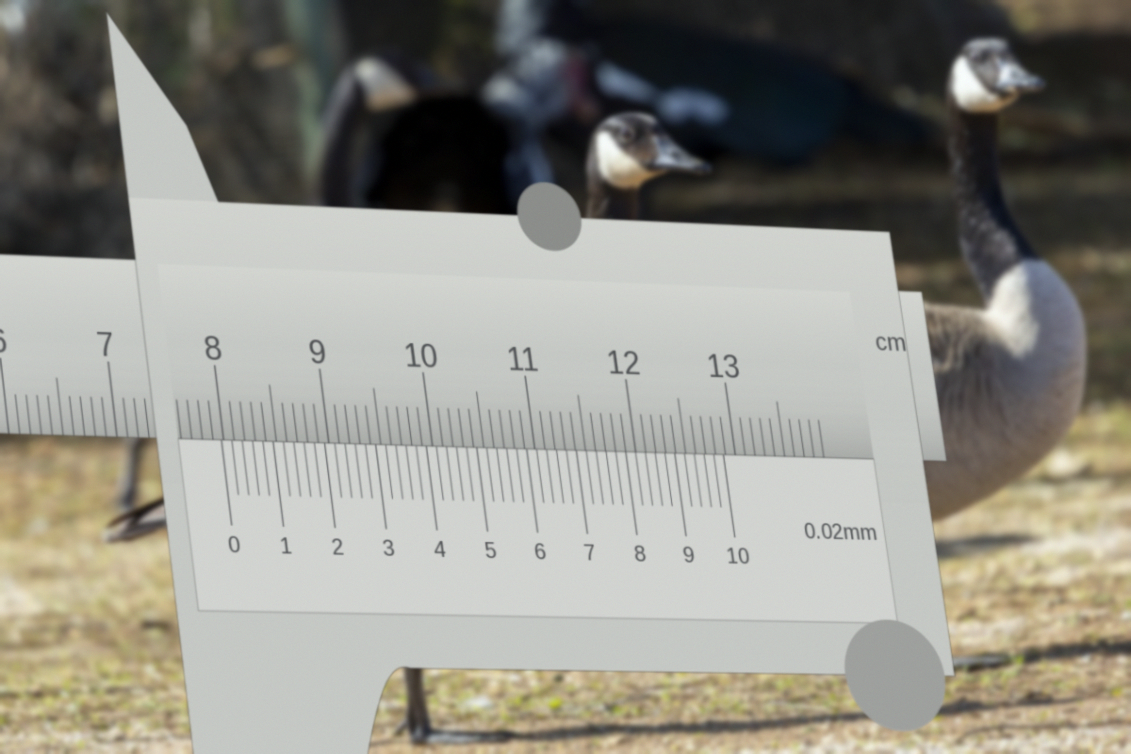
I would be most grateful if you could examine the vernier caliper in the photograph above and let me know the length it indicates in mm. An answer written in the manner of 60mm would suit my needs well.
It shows 79.8mm
